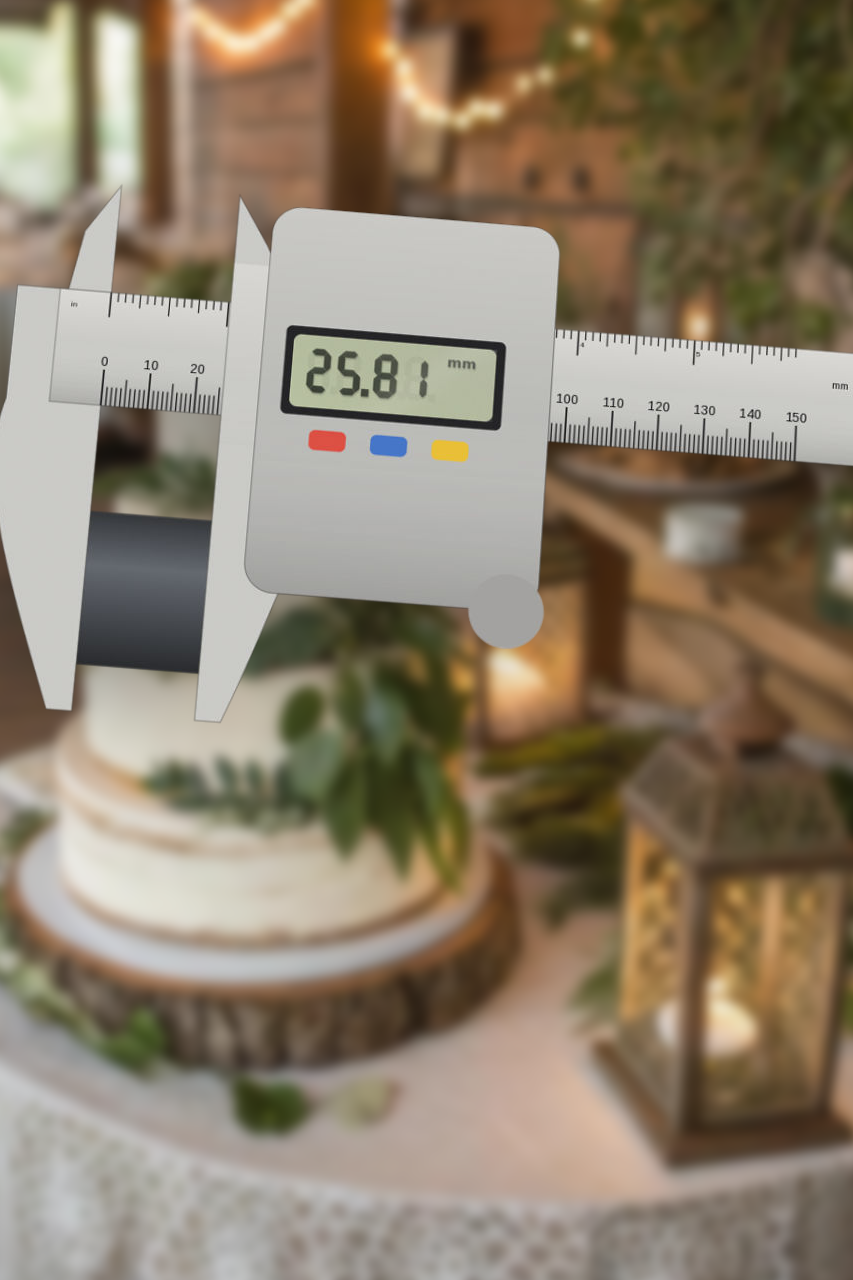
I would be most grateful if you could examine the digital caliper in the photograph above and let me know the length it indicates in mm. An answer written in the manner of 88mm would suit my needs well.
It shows 25.81mm
